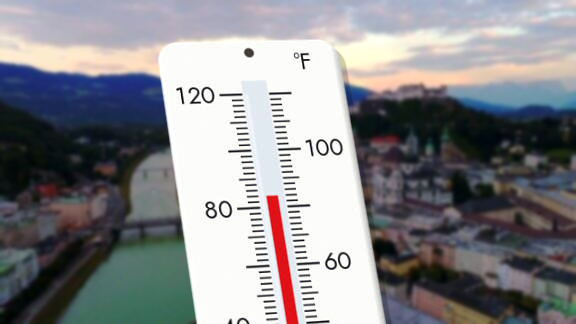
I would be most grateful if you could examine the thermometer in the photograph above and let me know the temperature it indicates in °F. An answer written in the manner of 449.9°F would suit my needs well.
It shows 84°F
